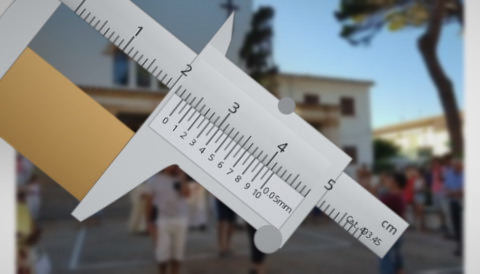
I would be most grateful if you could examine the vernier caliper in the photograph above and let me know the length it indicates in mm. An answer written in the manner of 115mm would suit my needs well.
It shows 22.6mm
